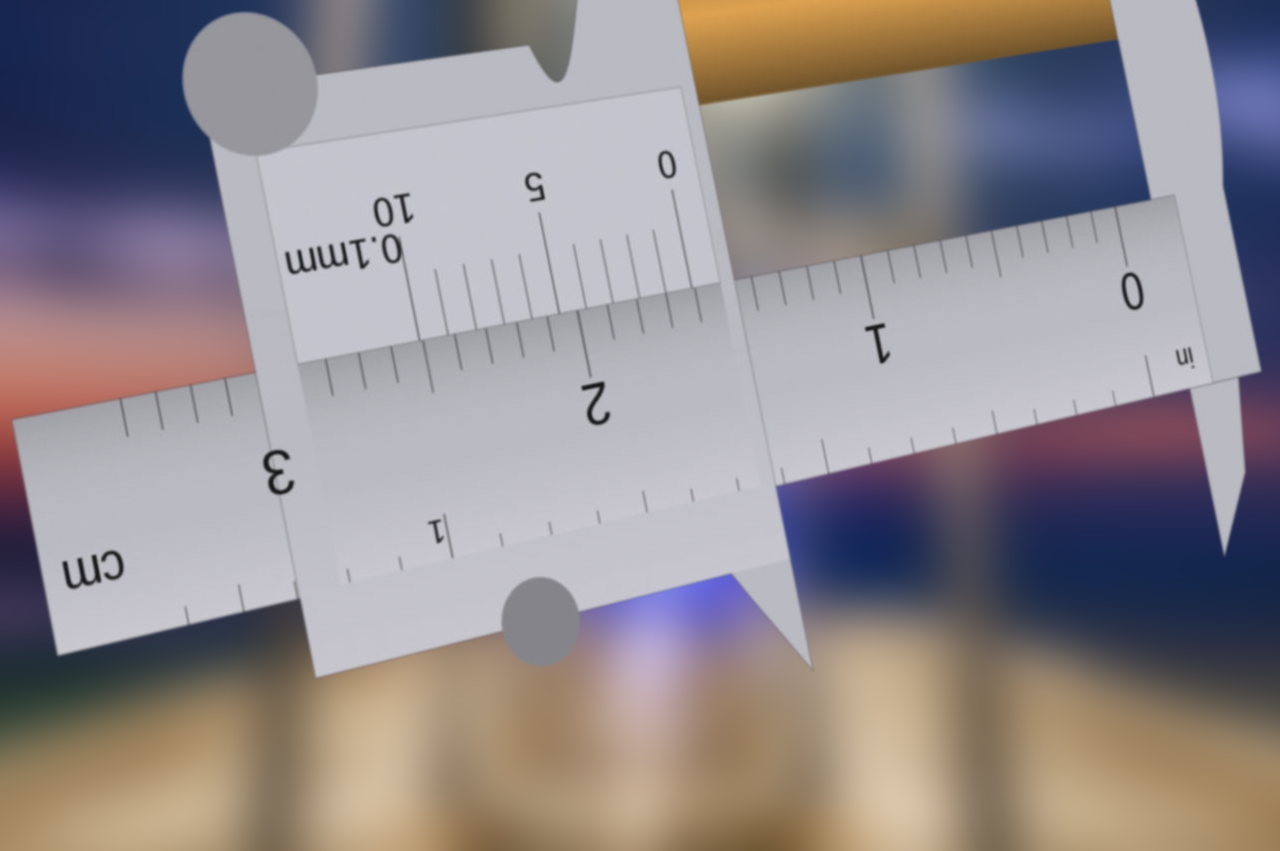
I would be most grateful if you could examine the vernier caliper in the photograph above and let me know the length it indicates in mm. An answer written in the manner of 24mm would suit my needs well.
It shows 16.1mm
